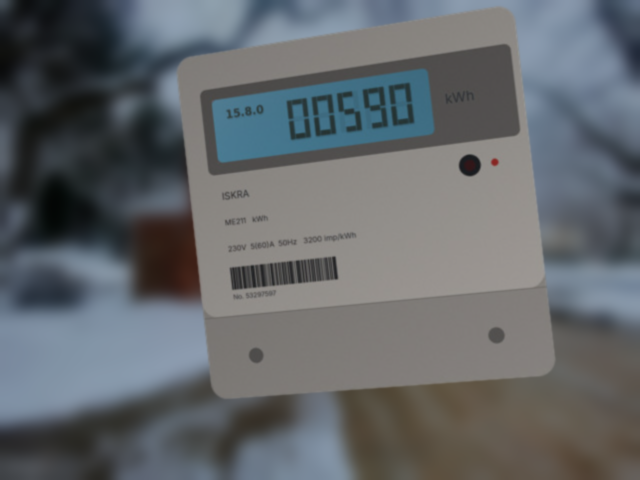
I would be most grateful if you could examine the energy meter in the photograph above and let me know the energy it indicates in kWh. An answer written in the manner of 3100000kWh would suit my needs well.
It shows 590kWh
